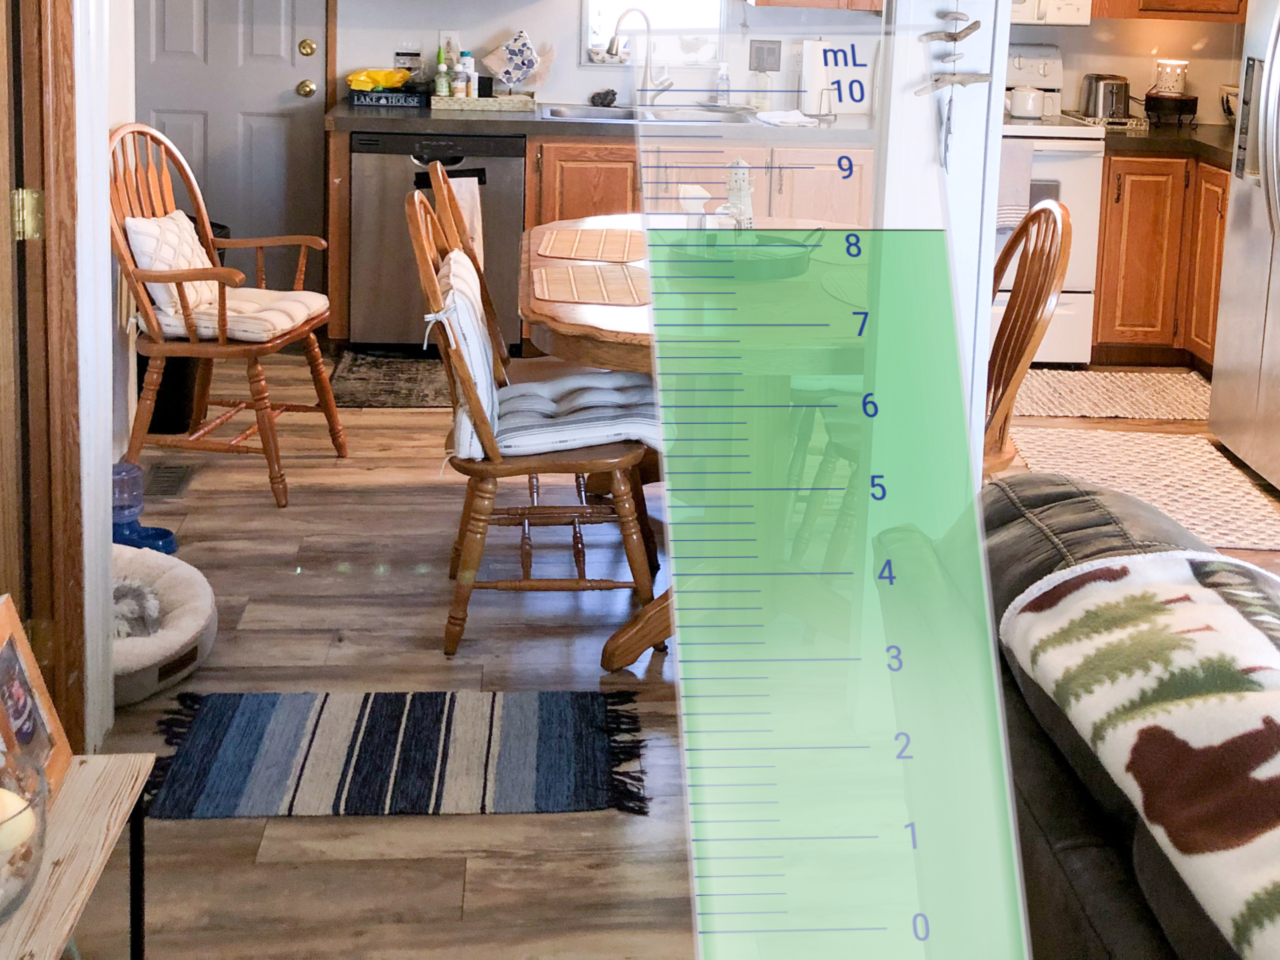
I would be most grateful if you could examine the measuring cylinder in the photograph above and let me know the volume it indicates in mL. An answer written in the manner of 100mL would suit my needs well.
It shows 8.2mL
